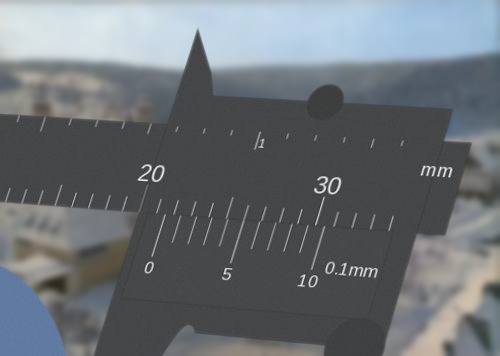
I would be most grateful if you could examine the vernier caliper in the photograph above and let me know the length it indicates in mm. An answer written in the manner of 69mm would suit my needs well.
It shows 21.5mm
